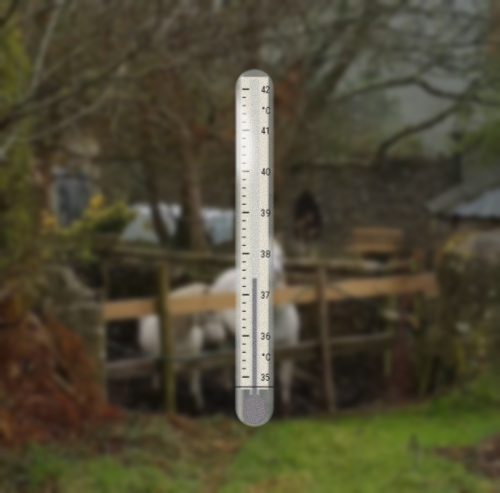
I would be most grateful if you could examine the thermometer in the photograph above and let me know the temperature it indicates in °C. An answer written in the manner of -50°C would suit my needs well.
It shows 37.4°C
